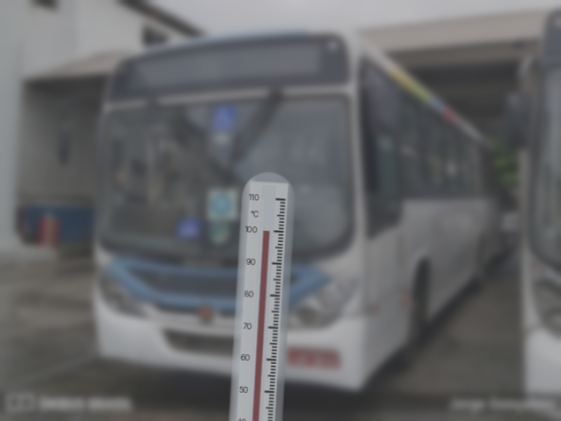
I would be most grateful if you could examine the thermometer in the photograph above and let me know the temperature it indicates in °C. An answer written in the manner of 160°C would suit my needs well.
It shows 100°C
